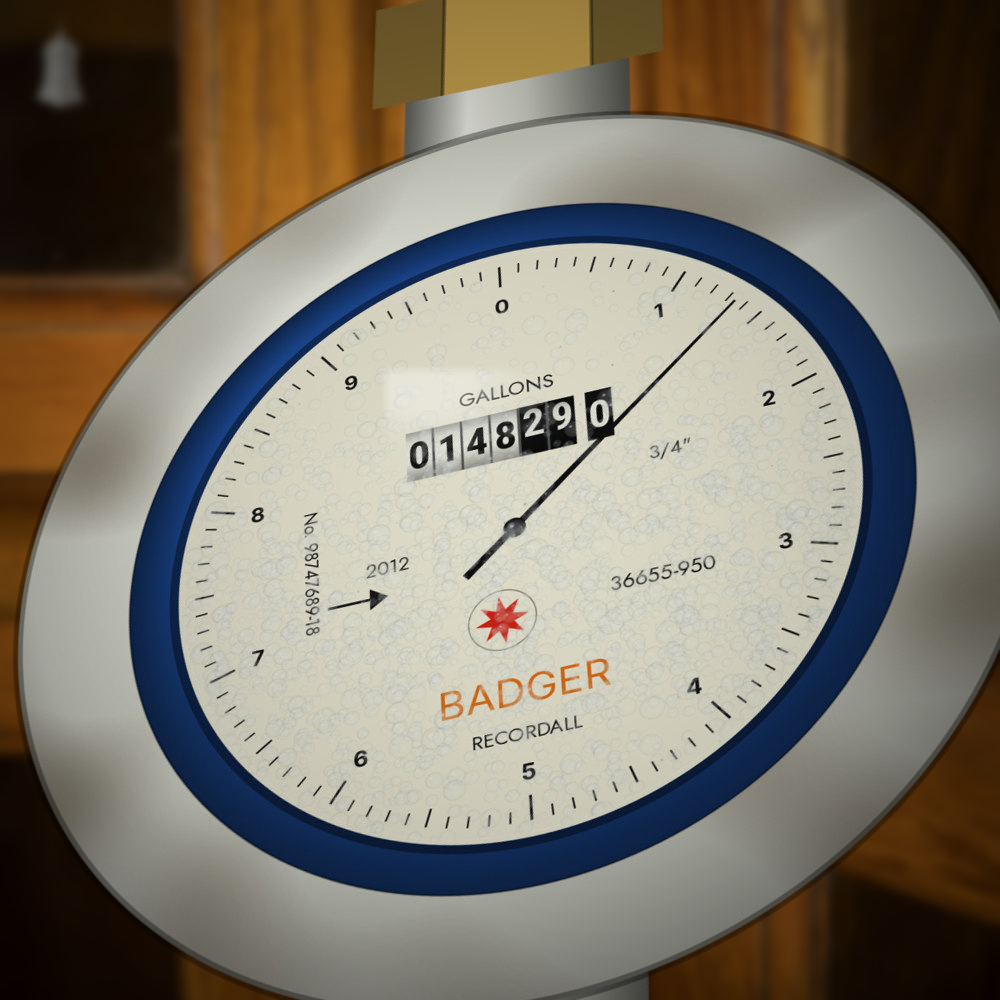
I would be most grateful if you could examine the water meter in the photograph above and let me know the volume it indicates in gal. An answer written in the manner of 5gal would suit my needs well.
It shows 148291.3gal
